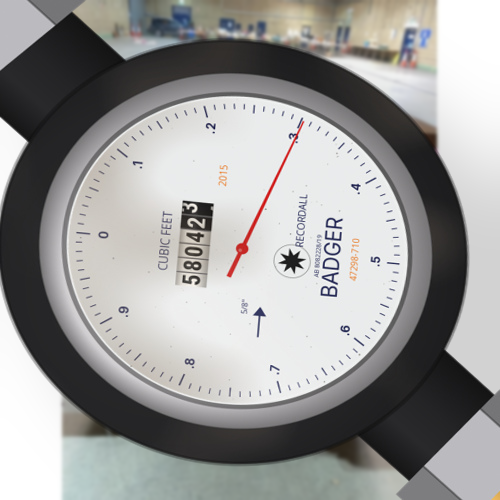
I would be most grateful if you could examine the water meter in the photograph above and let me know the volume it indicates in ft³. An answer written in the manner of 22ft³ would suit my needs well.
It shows 580423.30ft³
